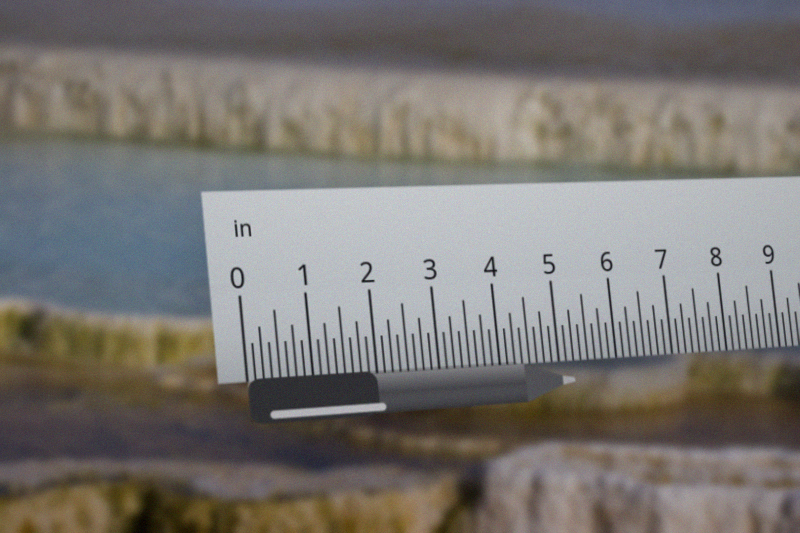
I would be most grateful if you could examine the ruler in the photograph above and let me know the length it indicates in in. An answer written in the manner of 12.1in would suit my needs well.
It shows 5.25in
